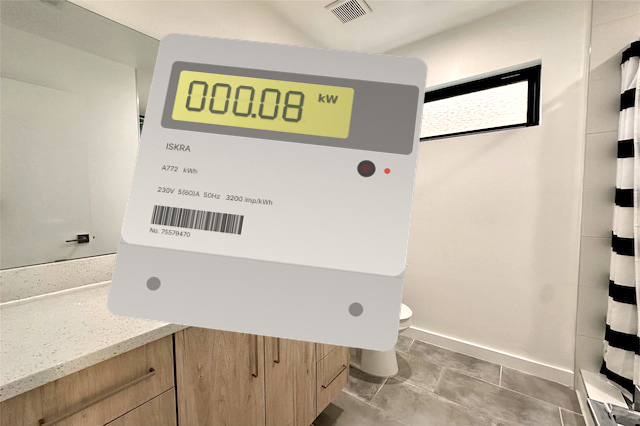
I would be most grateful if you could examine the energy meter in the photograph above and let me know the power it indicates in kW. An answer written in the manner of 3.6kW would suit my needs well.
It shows 0.08kW
